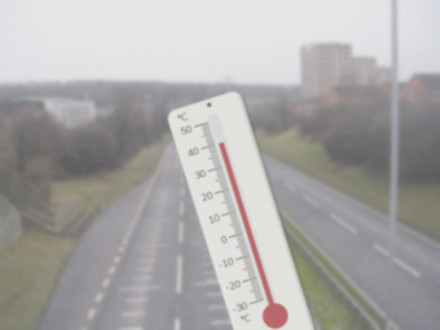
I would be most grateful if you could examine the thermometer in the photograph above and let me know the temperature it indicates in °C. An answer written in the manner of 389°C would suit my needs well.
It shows 40°C
